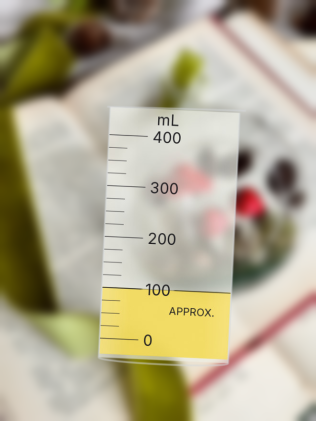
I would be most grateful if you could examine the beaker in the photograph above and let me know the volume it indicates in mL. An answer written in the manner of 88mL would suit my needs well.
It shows 100mL
